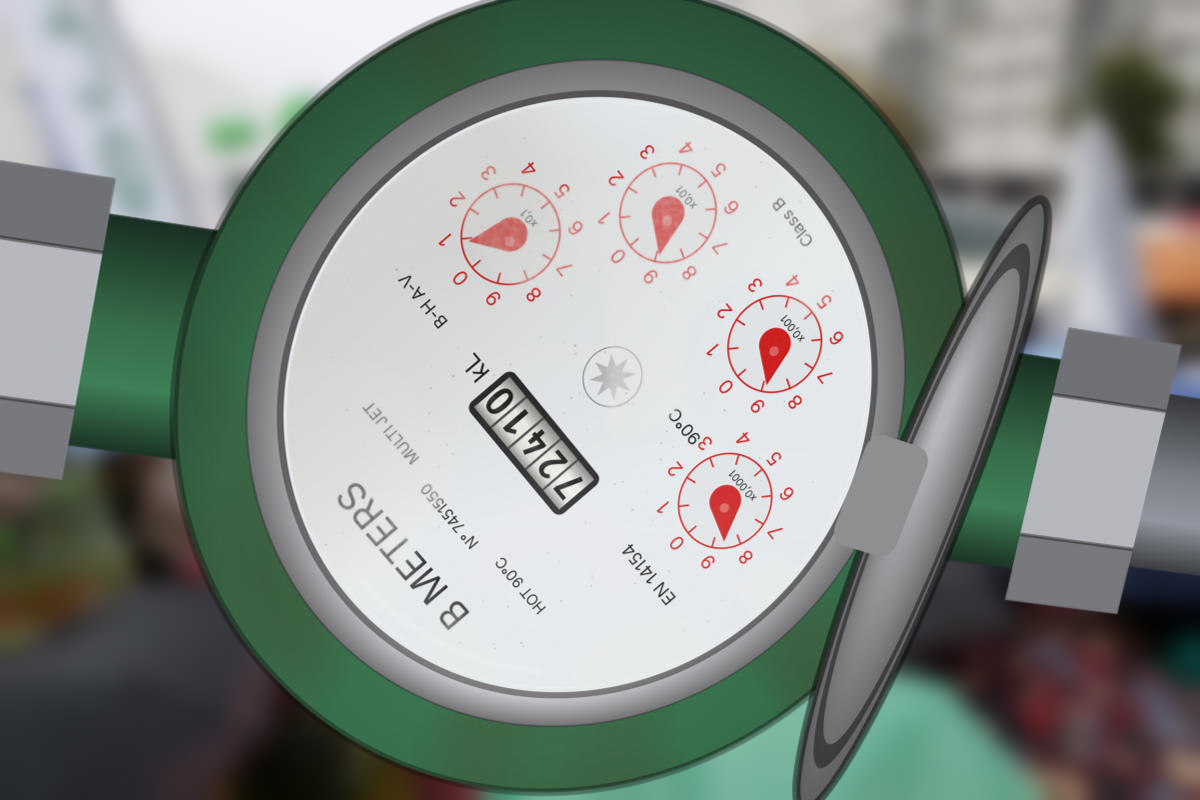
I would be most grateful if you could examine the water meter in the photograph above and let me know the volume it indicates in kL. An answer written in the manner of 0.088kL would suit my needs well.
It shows 72410.0888kL
